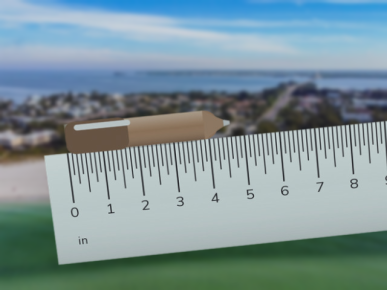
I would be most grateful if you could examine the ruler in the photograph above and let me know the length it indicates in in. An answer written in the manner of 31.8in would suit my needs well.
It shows 4.625in
